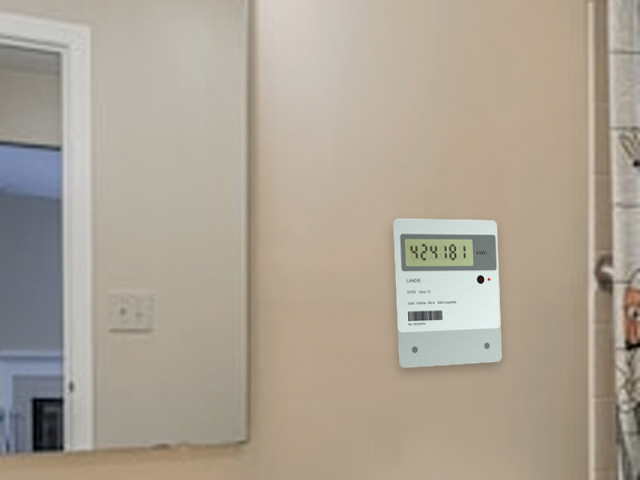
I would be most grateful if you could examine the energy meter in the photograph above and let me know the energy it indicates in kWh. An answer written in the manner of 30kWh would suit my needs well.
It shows 424181kWh
